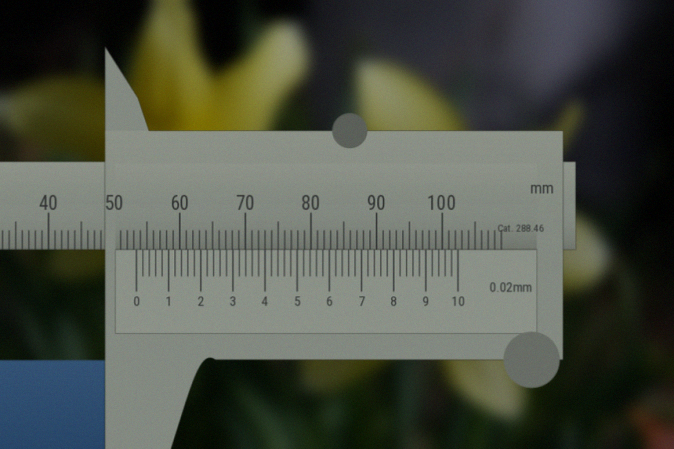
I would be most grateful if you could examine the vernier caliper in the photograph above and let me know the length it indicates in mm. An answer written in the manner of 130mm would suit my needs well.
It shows 53.4mm
